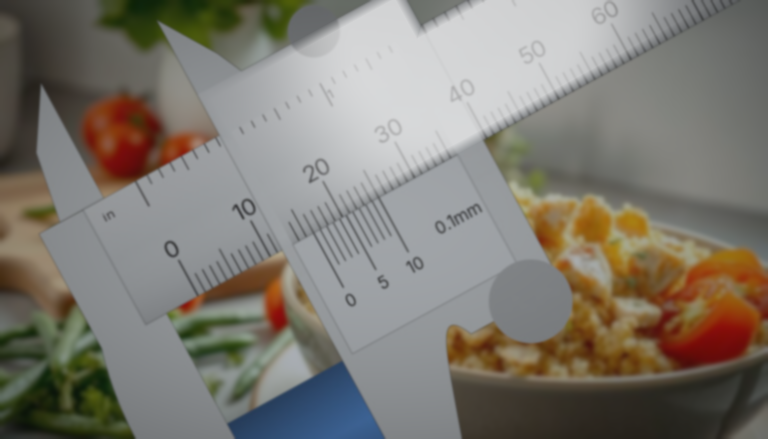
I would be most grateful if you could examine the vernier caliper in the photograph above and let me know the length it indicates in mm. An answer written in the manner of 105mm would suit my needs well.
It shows 16.0mm
